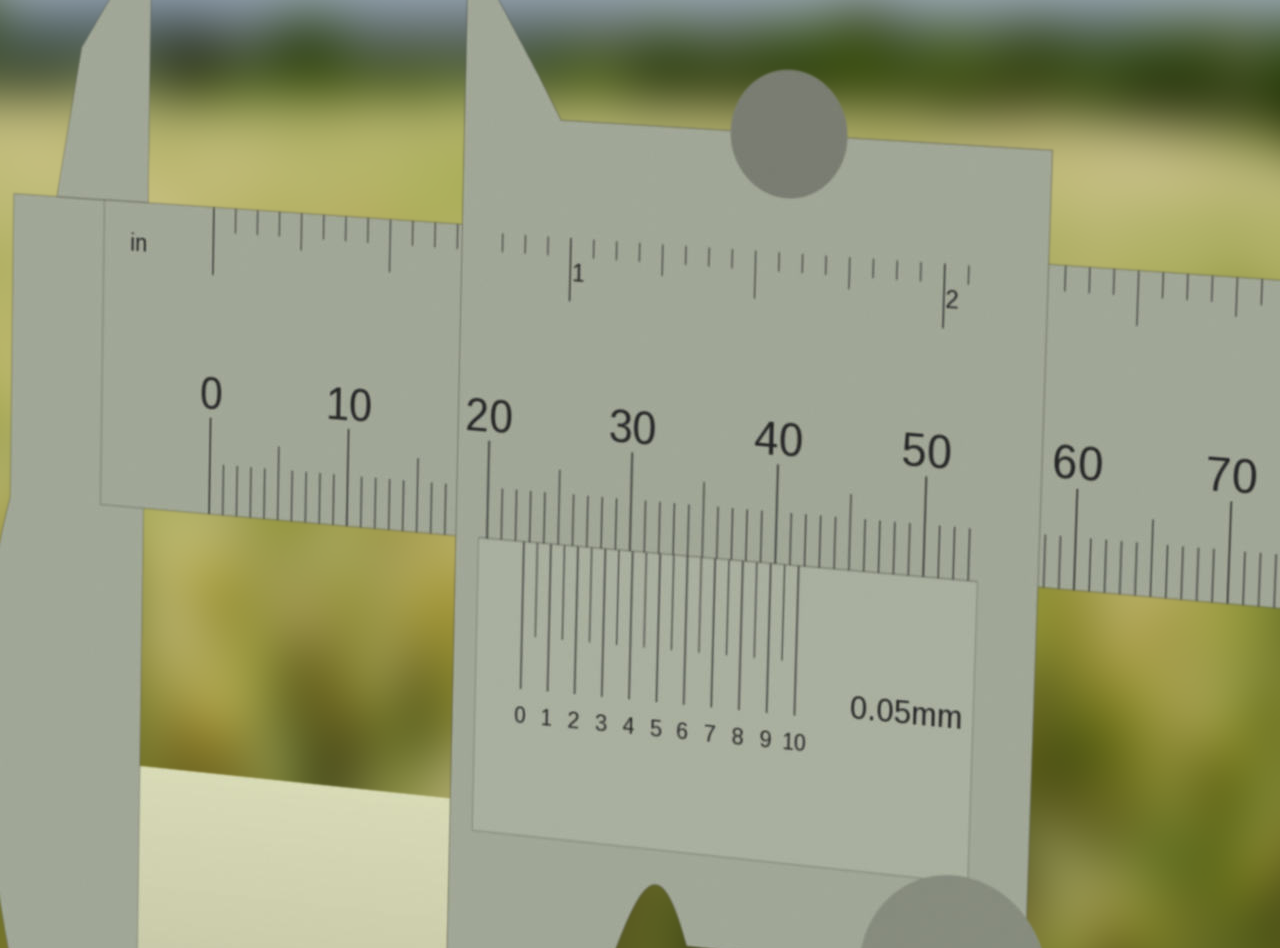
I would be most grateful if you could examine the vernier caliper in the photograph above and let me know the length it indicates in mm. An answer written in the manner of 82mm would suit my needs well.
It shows 22.6mm
